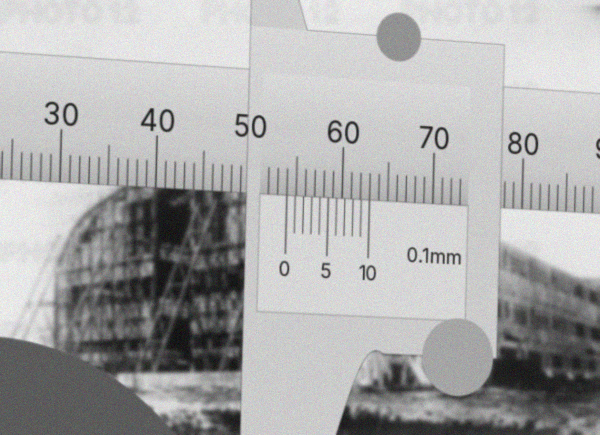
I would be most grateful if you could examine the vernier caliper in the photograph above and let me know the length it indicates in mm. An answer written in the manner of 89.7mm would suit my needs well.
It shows 54.0mm
